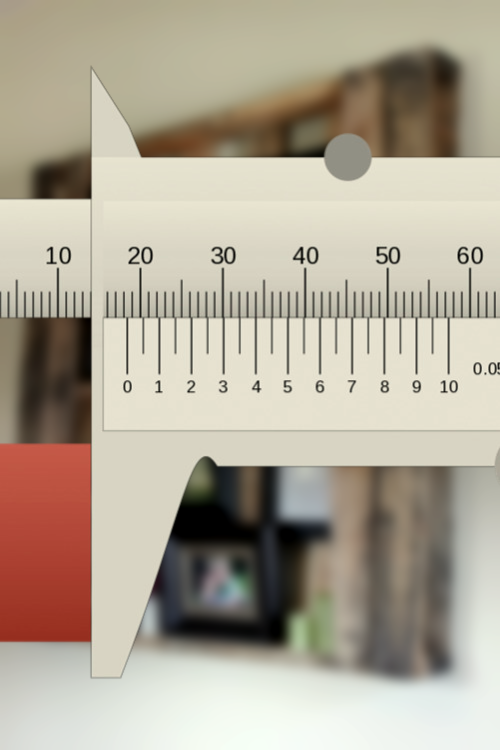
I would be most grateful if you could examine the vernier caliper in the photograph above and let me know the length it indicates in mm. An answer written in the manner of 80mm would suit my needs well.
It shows 18.4mm
